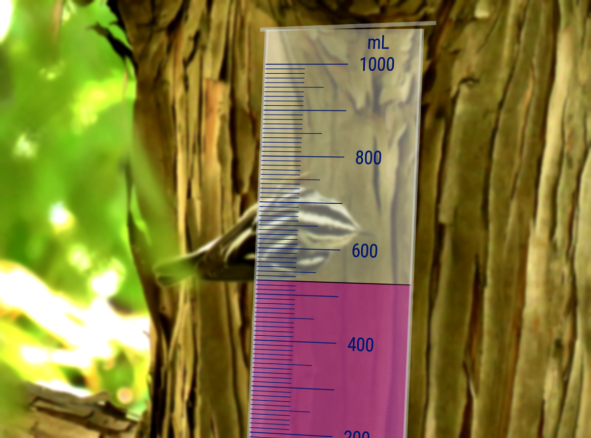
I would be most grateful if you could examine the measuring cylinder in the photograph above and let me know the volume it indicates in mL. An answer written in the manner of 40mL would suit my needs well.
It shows 530mL
